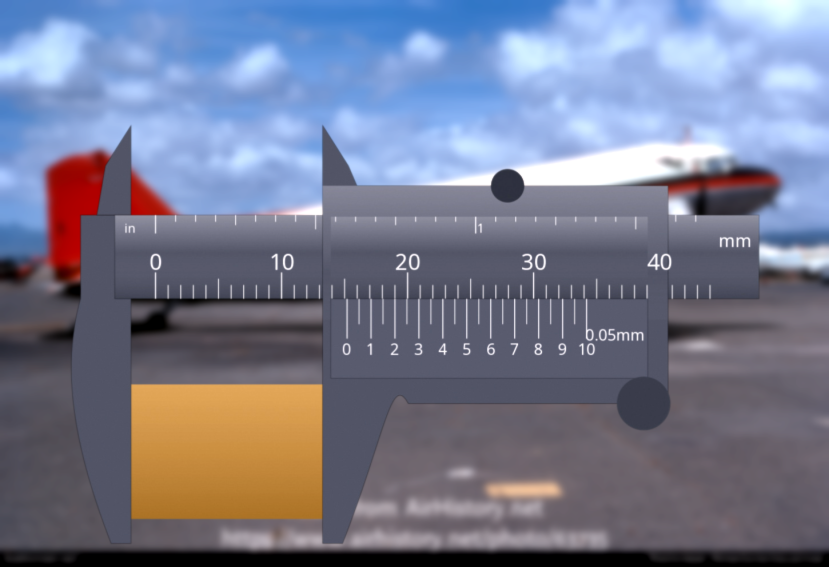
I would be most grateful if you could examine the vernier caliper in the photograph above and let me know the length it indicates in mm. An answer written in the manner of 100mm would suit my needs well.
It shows 15.2mm
